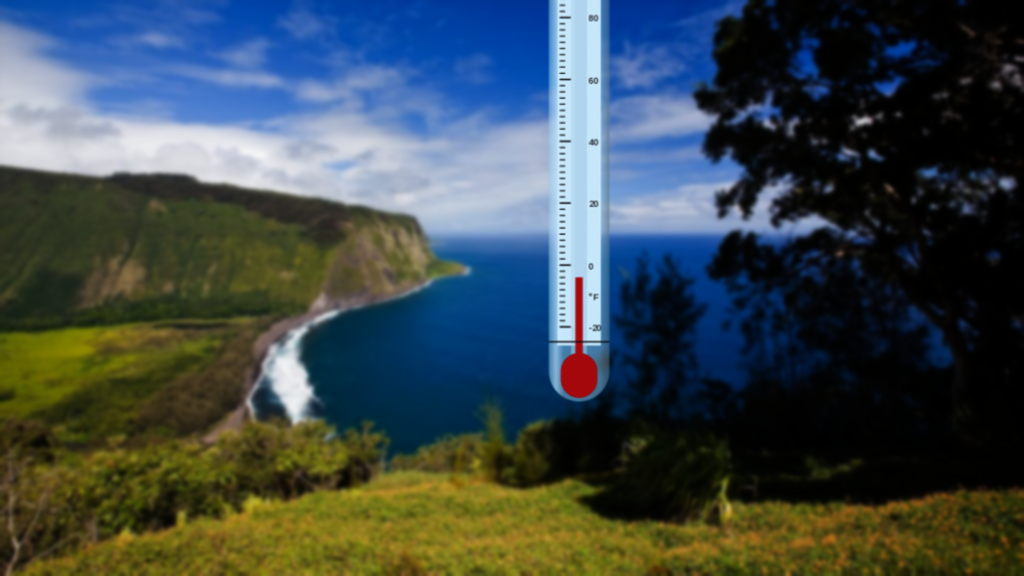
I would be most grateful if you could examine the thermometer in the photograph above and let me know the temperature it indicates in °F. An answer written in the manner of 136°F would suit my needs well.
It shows -4°F
